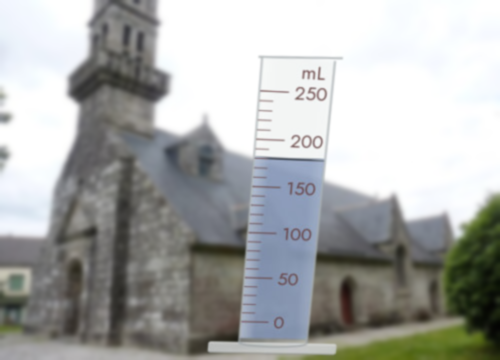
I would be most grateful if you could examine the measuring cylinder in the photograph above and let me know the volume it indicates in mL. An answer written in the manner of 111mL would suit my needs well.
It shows 180mL
